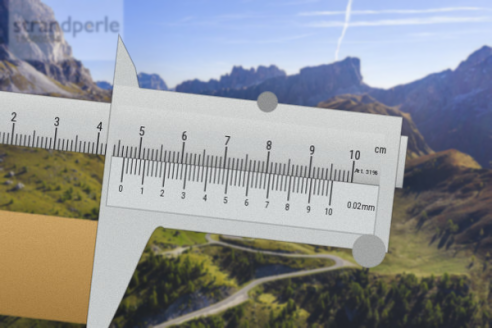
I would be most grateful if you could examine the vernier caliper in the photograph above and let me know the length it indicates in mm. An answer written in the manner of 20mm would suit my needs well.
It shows 46.5mm
